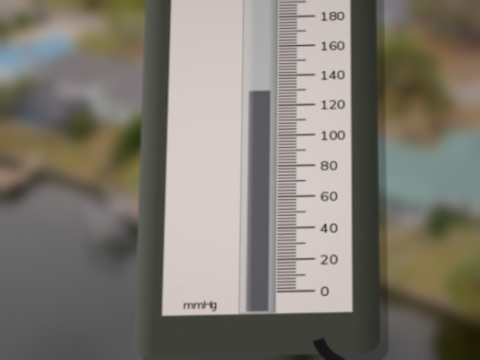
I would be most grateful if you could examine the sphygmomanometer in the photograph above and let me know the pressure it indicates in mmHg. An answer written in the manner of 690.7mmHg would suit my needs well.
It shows 130mmHg
